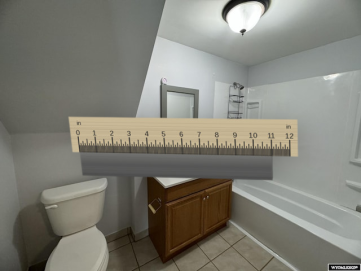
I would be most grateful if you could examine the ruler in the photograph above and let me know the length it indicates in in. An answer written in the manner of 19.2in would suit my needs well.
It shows 11in
